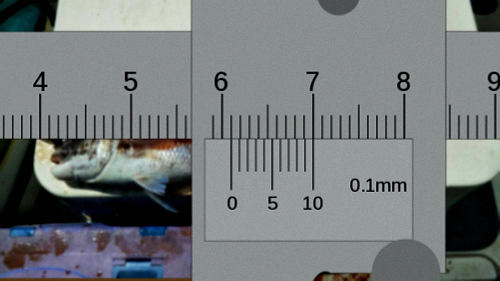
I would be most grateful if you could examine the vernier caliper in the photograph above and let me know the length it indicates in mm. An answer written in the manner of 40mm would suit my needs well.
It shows 61.0mm
